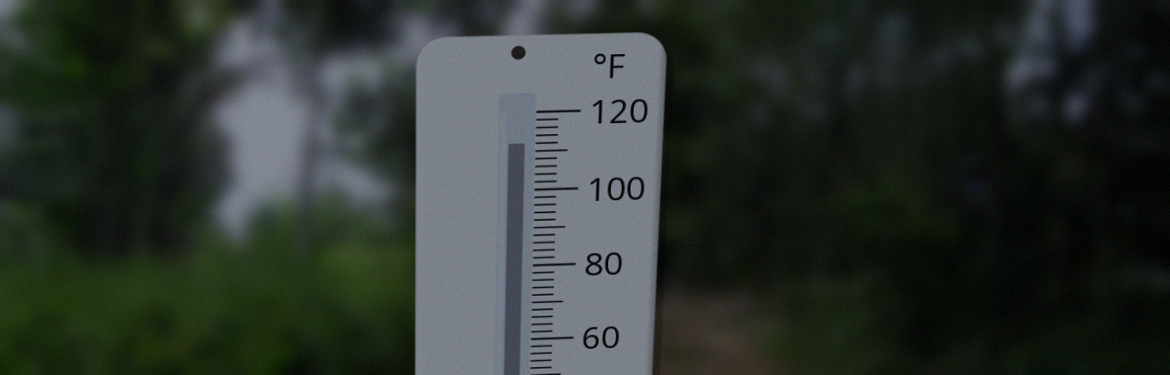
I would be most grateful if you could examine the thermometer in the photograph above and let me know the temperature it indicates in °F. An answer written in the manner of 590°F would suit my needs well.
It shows 112°F
